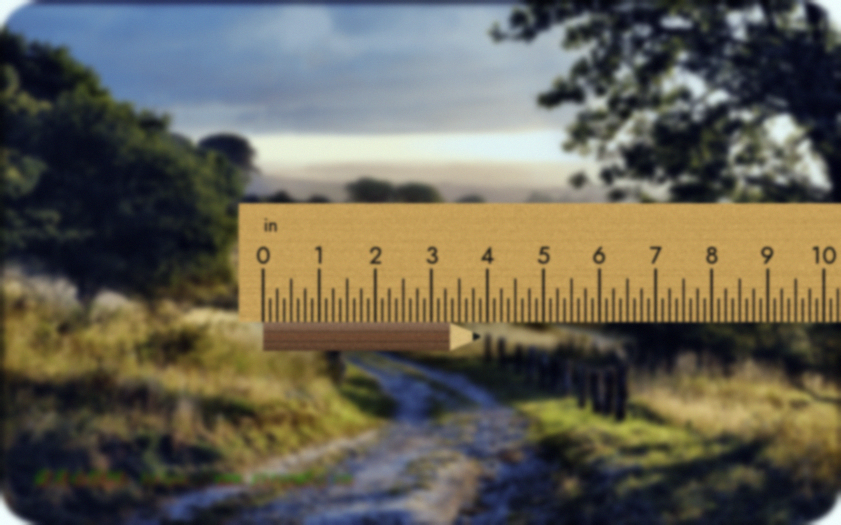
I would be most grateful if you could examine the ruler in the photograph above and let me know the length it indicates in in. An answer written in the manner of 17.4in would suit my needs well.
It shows 3.875in
